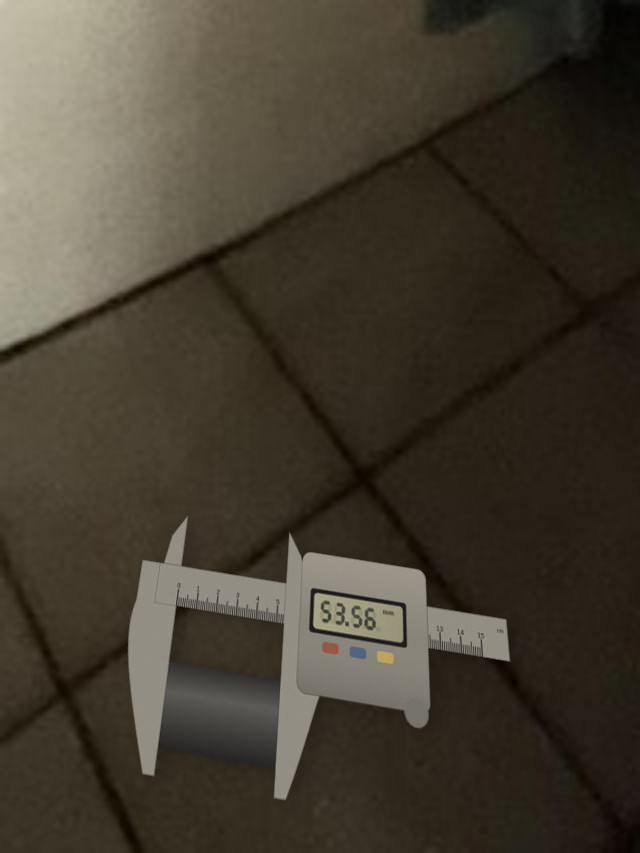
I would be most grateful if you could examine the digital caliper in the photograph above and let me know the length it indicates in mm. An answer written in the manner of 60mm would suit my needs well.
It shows 53.56mm
